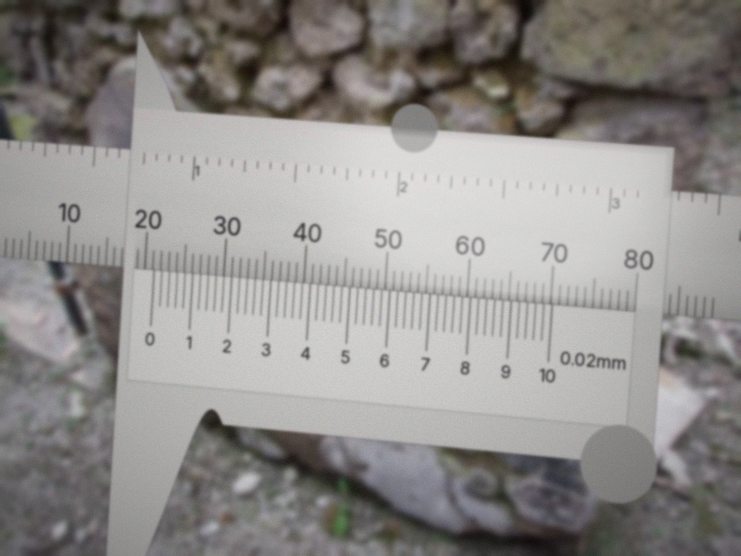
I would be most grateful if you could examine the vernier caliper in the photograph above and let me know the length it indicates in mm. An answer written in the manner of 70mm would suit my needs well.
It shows 21.2mm
